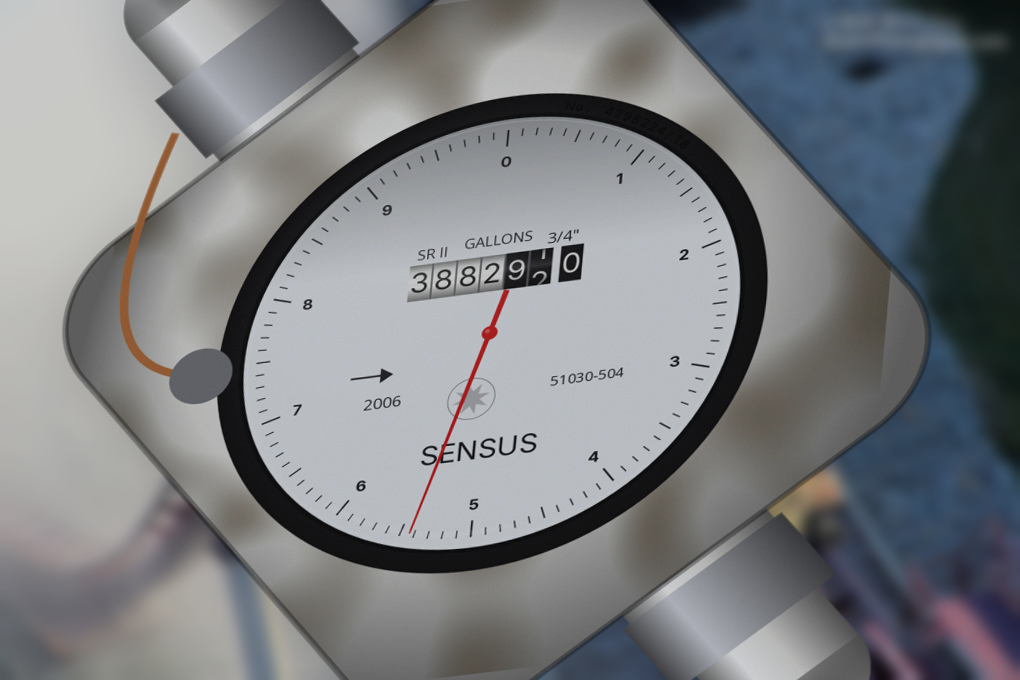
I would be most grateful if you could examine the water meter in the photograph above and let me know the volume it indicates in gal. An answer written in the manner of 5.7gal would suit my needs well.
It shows 3882915.4gal
